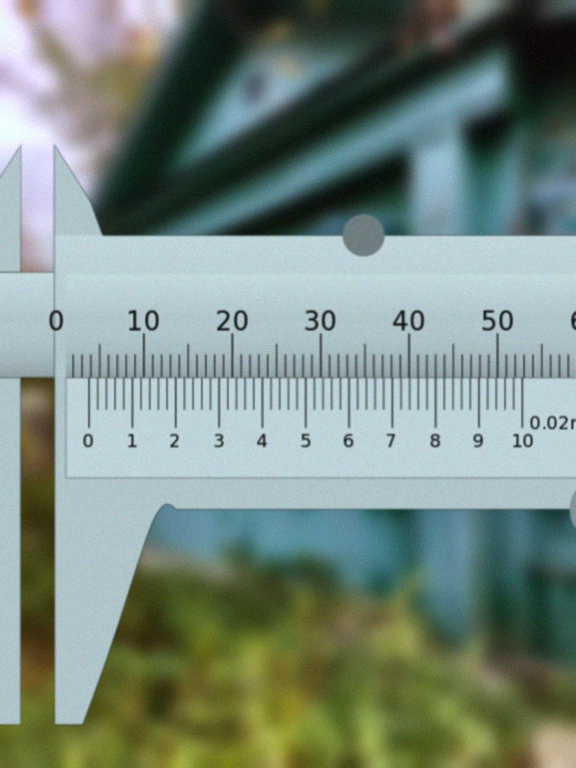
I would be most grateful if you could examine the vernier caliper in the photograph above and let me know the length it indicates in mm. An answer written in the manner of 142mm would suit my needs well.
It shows 3.8mm
